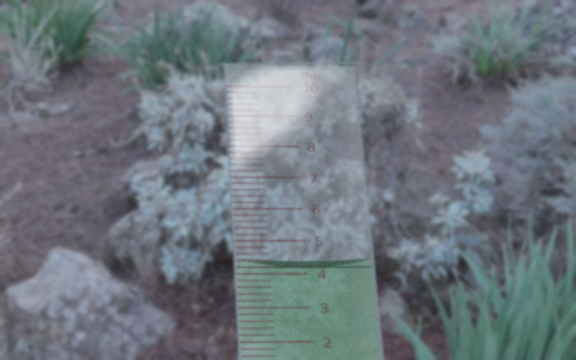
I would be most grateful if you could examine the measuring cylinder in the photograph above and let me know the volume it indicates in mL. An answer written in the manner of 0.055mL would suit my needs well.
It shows 4.2mL
